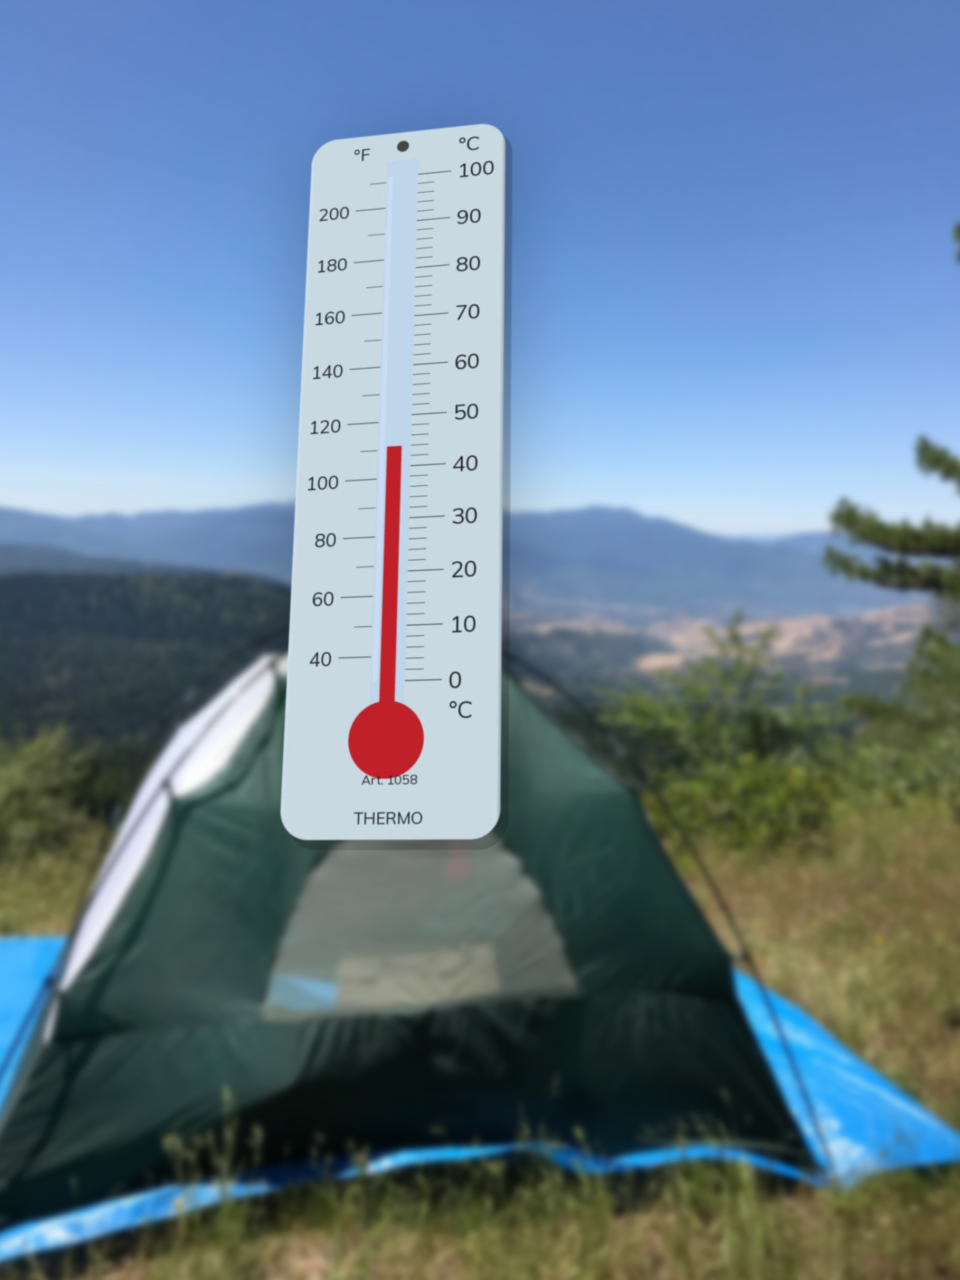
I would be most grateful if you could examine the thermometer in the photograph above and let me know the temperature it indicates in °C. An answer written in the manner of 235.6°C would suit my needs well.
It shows 44°C
